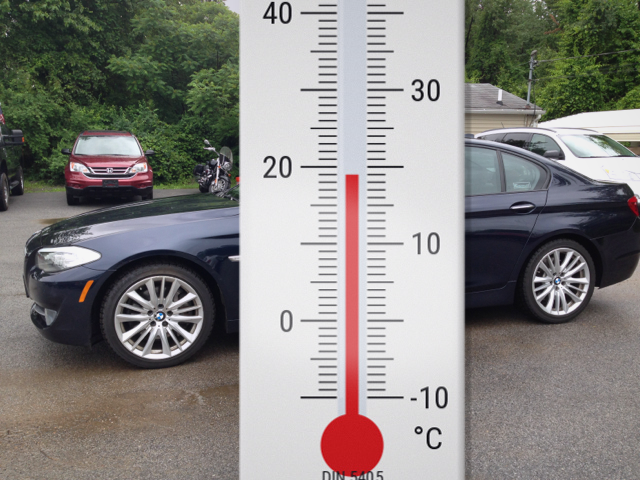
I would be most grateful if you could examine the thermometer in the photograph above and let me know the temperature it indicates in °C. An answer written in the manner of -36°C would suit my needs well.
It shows 19°C
